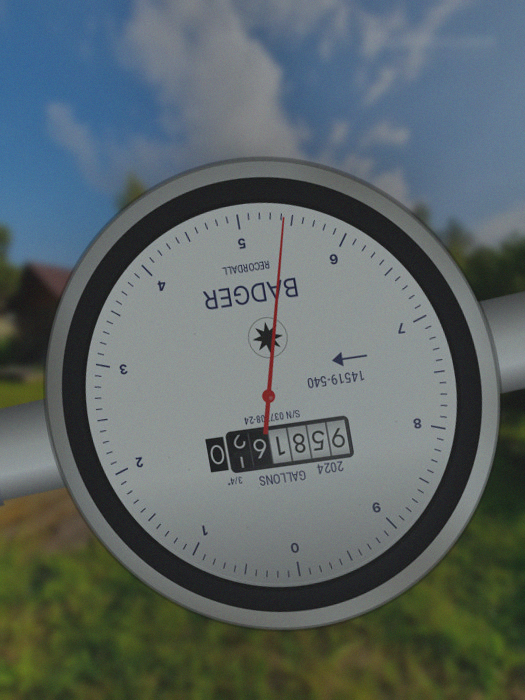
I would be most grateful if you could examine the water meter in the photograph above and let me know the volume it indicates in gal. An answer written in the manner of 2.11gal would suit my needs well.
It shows 9581615.4gal
